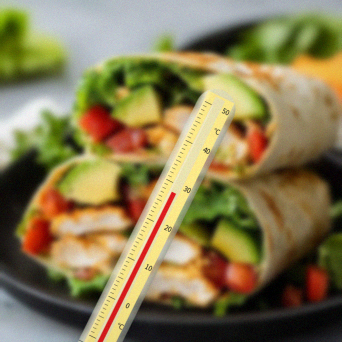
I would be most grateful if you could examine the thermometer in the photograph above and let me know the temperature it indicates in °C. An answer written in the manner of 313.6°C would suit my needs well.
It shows 28°C
